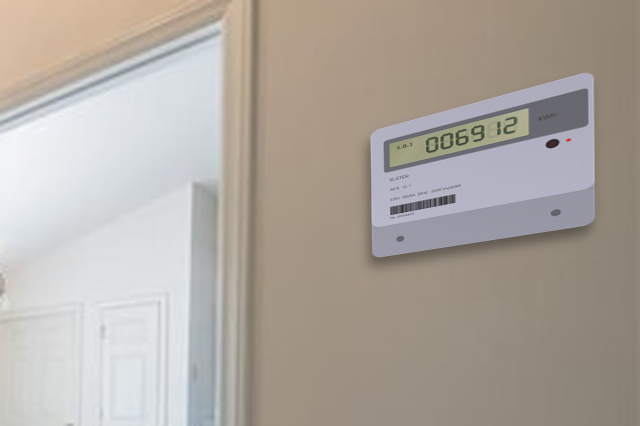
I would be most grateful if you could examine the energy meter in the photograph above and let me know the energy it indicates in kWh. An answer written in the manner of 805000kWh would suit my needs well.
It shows 6912kWh
